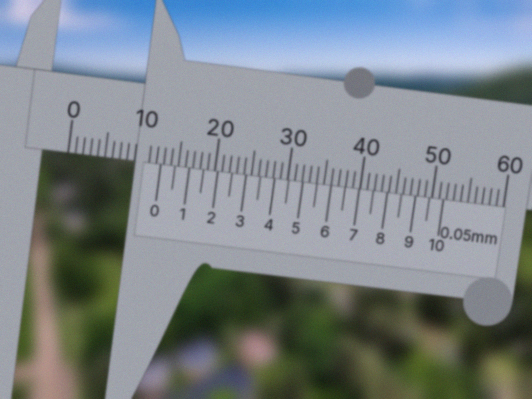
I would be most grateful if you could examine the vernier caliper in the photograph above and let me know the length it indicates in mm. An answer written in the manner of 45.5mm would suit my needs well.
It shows 12.6mm
